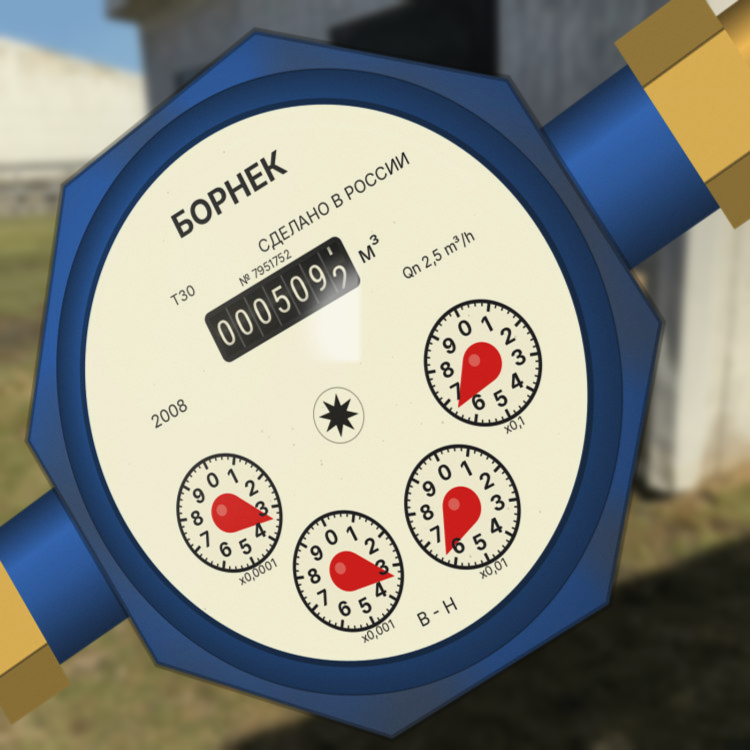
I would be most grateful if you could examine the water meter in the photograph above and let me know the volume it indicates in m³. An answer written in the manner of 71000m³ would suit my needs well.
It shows 5091.6633m³
